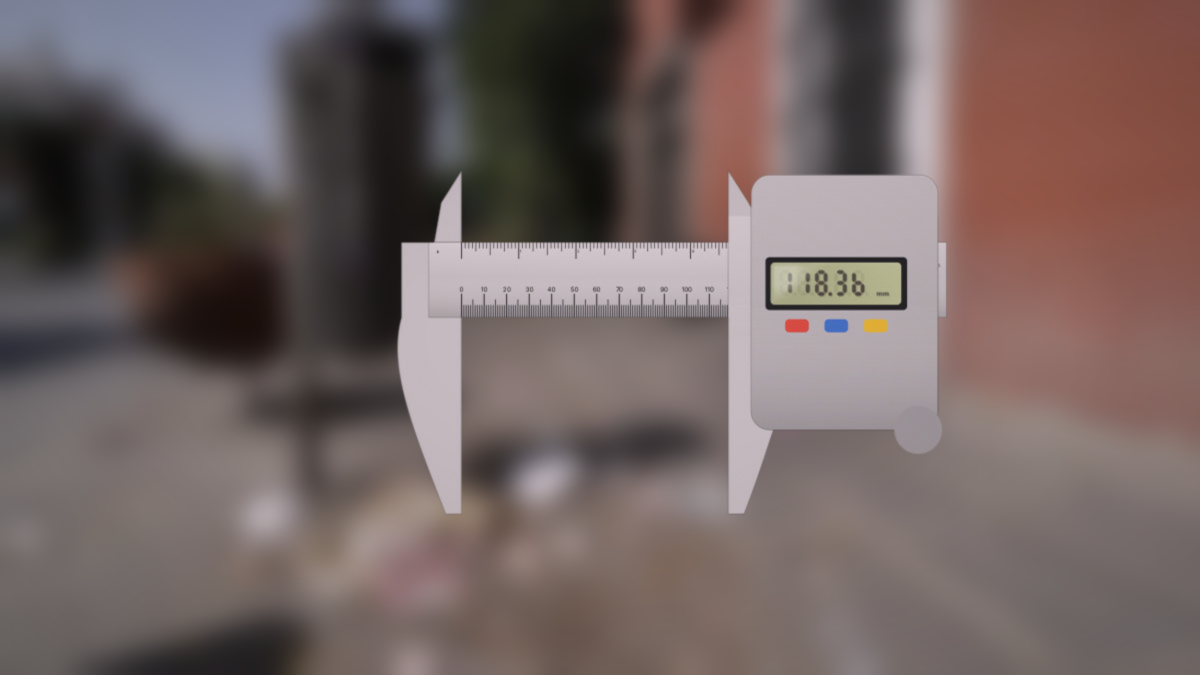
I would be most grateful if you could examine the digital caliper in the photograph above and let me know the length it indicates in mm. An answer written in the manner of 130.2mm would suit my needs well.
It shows 118.36mm
